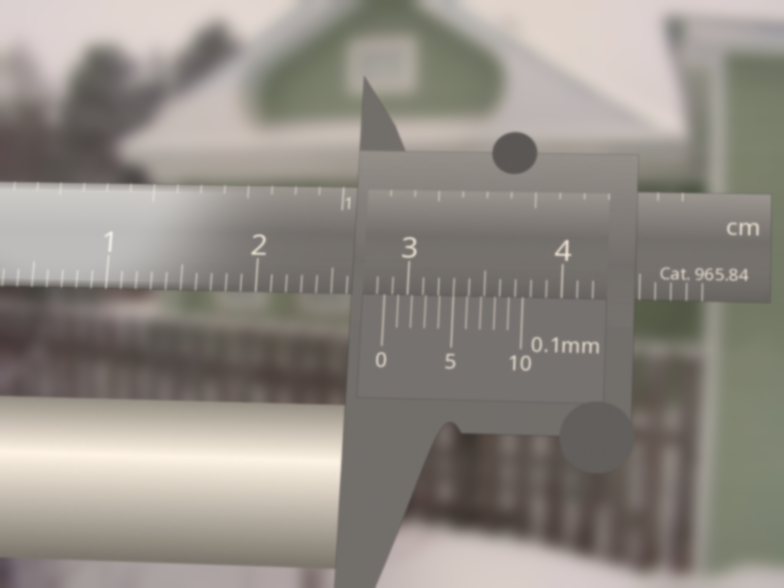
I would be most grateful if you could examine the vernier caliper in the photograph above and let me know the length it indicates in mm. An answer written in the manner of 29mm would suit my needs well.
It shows 28.5mm
